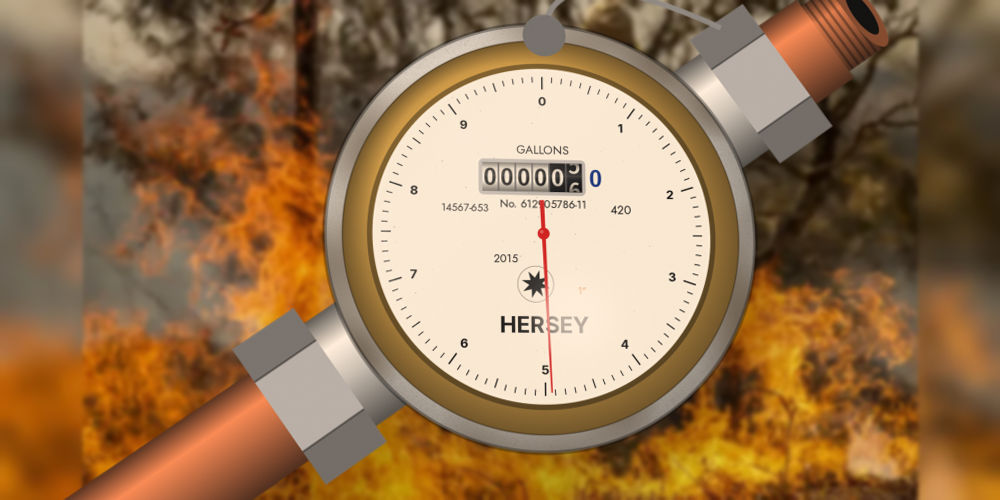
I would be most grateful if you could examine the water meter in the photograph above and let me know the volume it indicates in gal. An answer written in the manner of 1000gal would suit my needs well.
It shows 54.9gal
